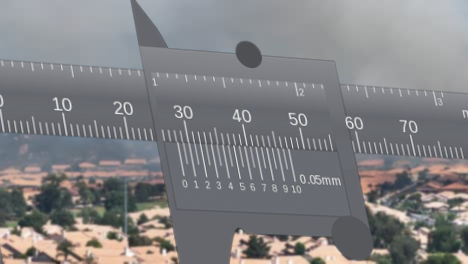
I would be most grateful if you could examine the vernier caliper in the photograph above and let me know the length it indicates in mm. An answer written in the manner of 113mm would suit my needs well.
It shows 28.2mm
